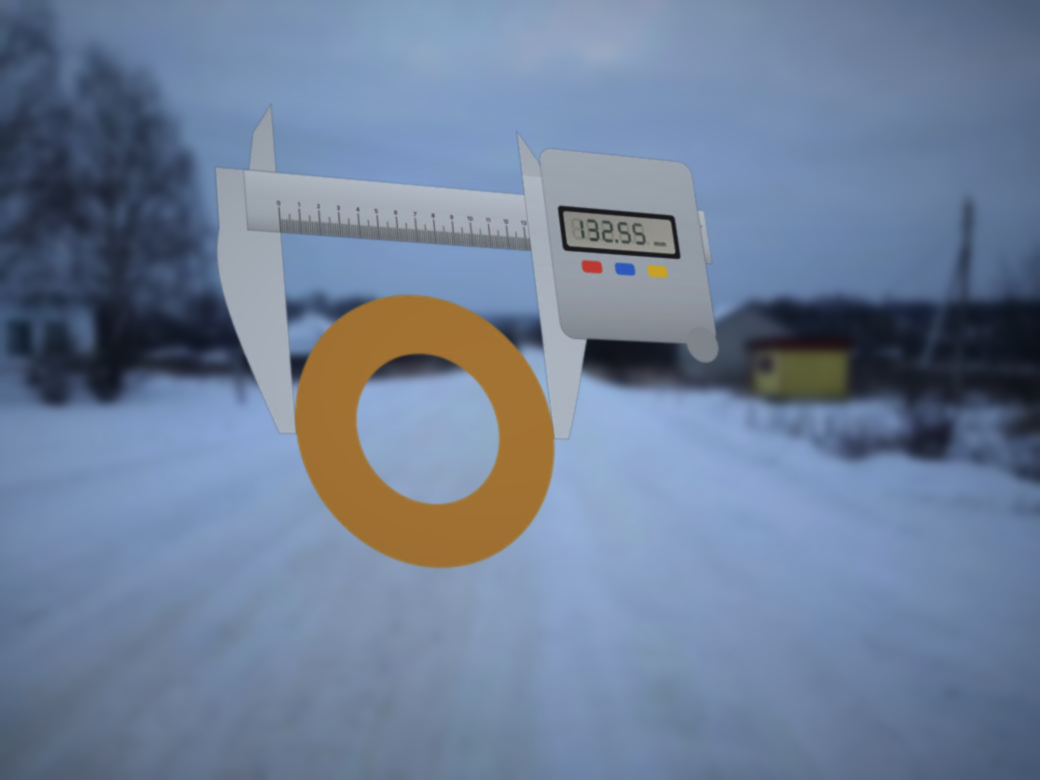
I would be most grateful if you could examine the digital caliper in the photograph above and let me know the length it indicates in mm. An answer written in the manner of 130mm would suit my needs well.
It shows 132.55mm
